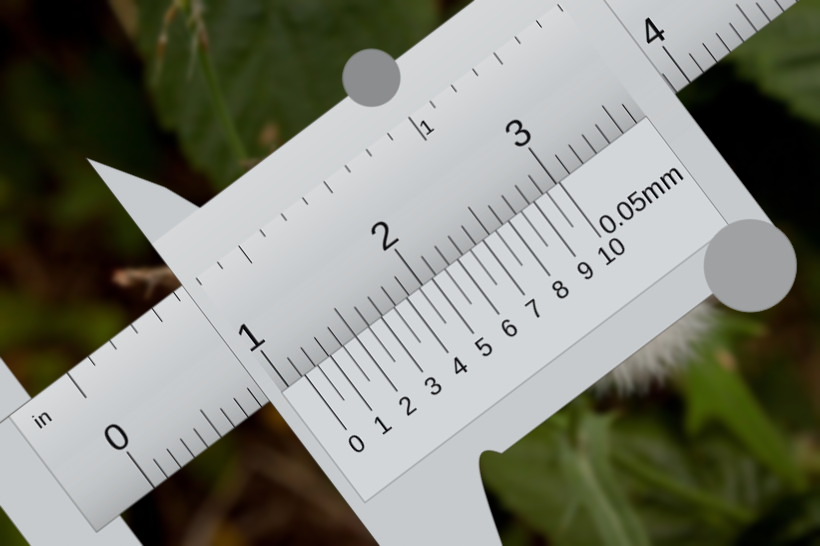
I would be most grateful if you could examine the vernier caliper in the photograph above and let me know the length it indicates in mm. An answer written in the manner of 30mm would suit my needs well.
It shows 11.2mm
